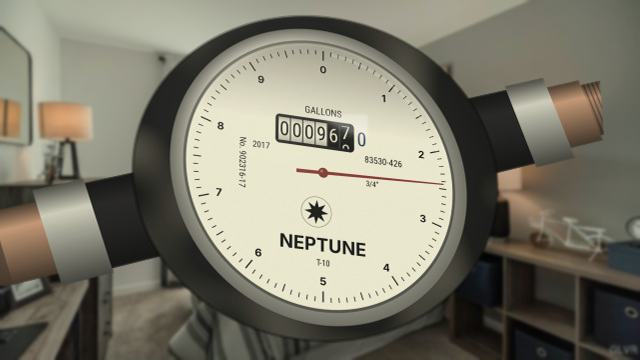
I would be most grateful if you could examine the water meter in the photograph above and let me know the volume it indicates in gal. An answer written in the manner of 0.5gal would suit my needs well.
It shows 9672.4gal
